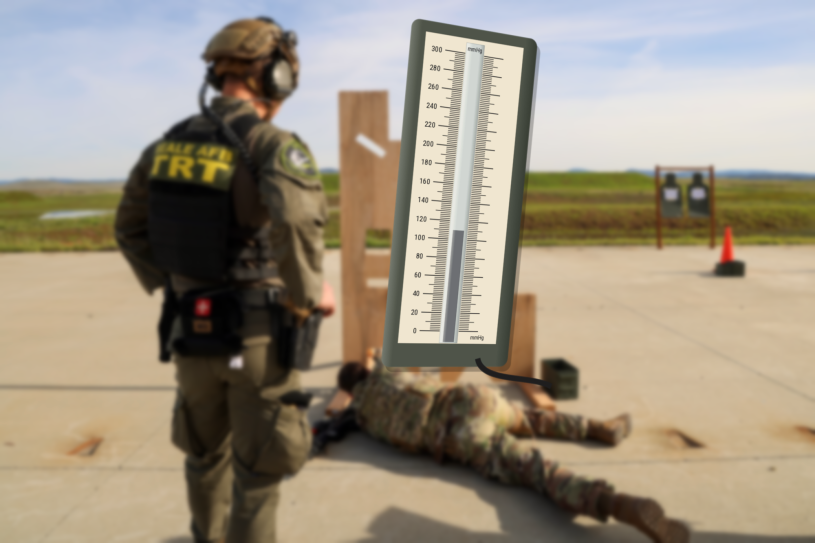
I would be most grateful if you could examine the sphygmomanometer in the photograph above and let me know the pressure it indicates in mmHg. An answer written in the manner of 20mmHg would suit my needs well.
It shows 110mmHg
